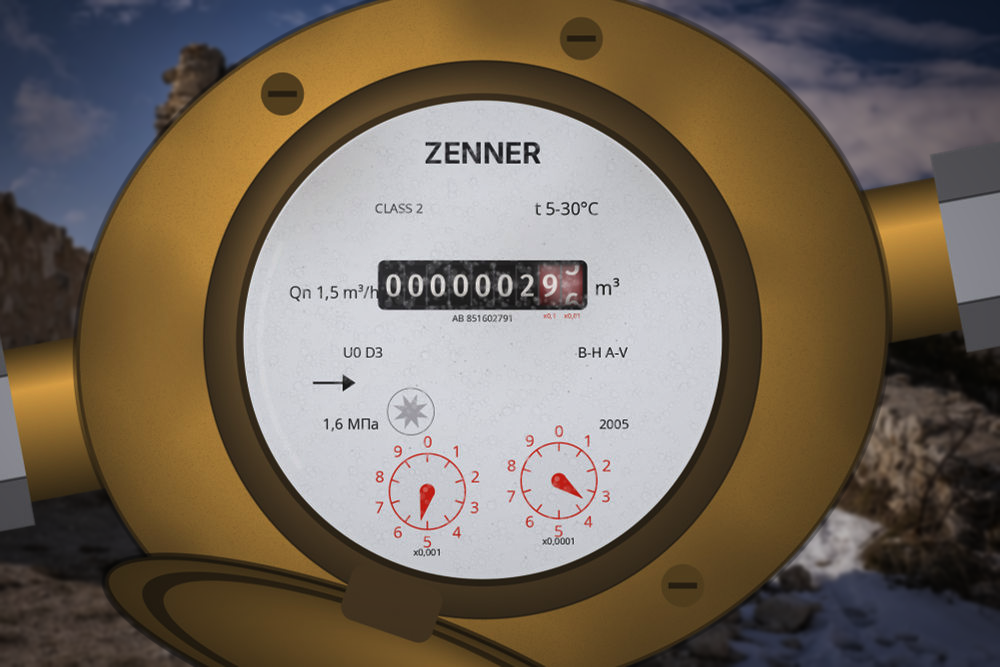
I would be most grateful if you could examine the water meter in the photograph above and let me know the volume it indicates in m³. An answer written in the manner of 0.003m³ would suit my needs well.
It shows 2.9553m³
